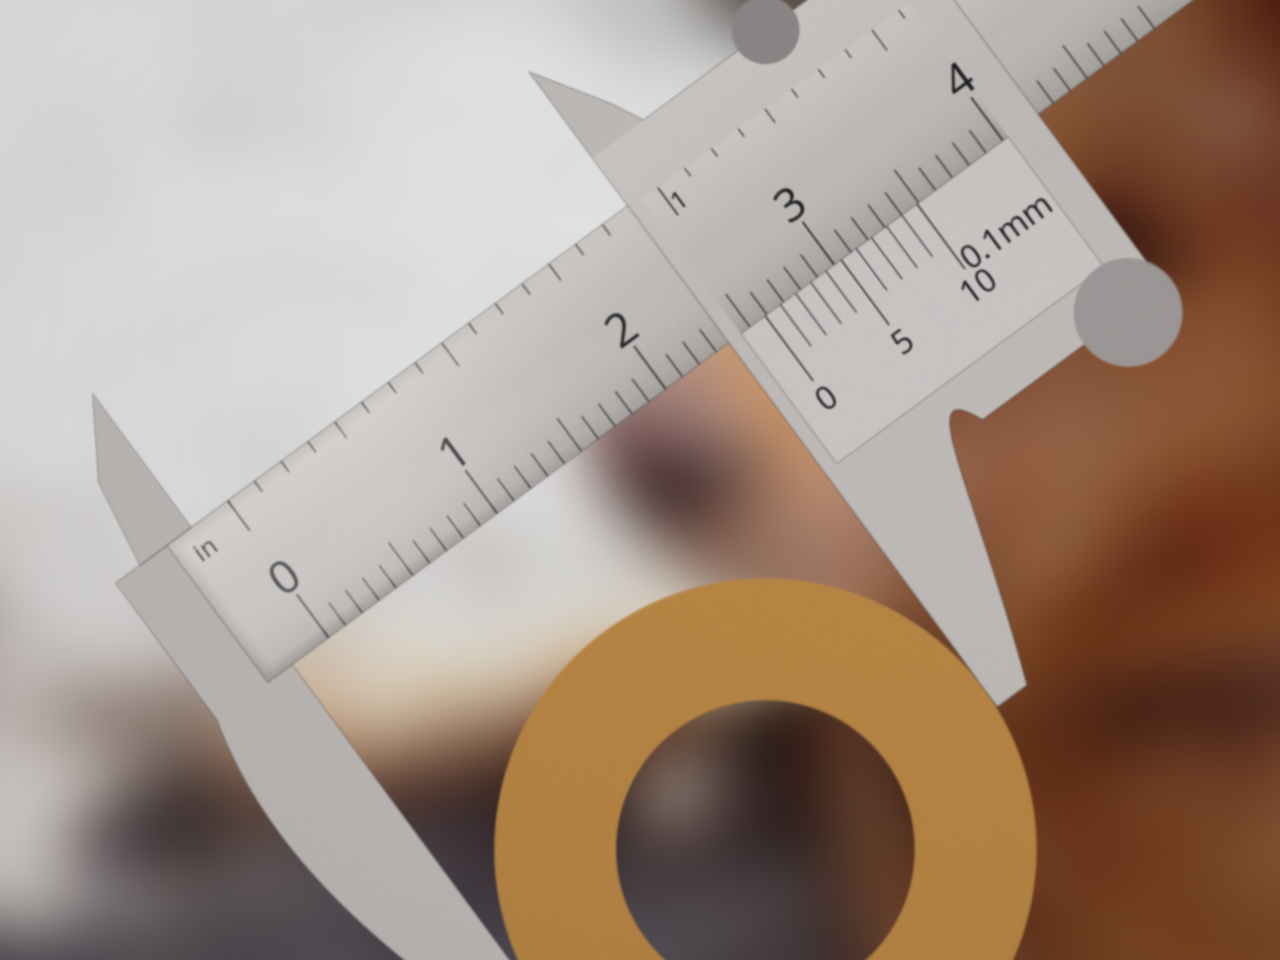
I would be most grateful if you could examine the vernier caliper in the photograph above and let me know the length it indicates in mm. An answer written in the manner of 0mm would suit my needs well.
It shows 25.9mm
